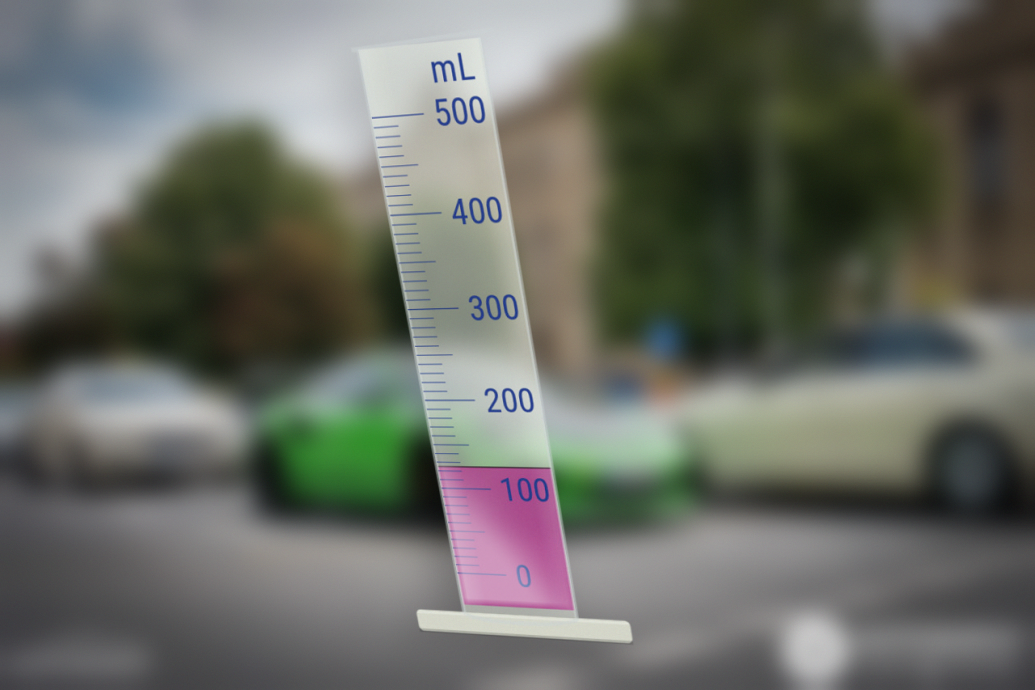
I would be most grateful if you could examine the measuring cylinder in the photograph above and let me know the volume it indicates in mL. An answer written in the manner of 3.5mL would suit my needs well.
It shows 125mL
